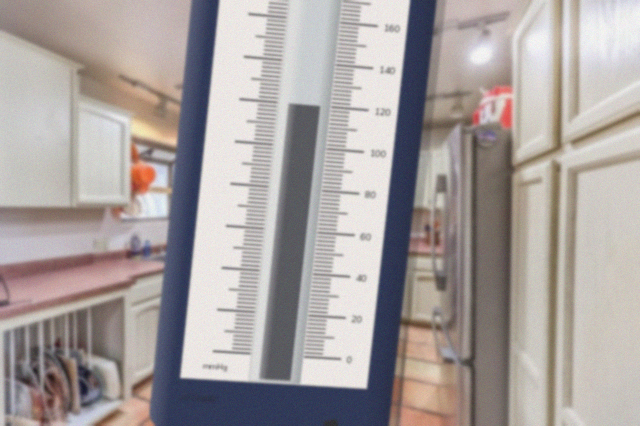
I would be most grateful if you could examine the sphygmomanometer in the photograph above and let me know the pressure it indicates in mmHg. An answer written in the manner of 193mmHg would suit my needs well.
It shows 120mmHg
